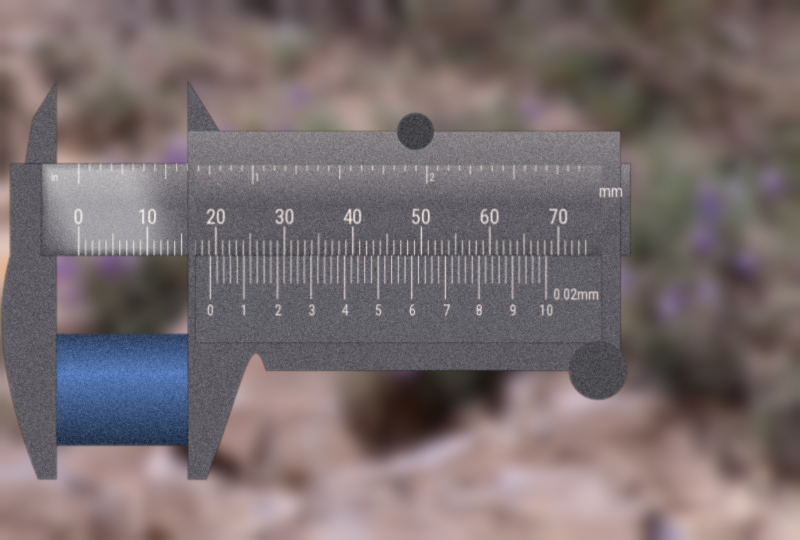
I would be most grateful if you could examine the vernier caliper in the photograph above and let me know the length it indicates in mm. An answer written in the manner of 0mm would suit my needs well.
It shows 19.2mm
